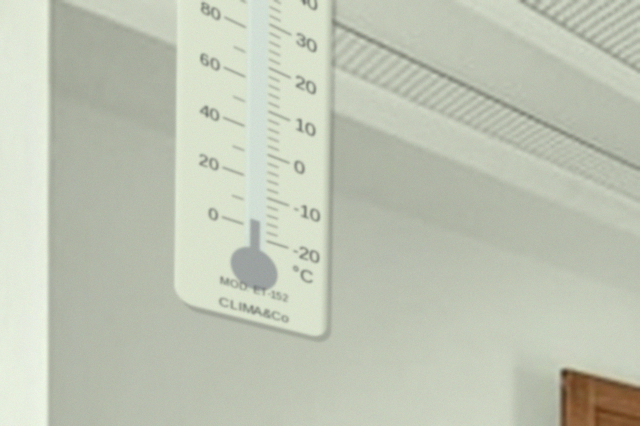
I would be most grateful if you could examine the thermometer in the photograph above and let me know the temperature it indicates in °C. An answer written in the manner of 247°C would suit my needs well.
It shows -16°C
